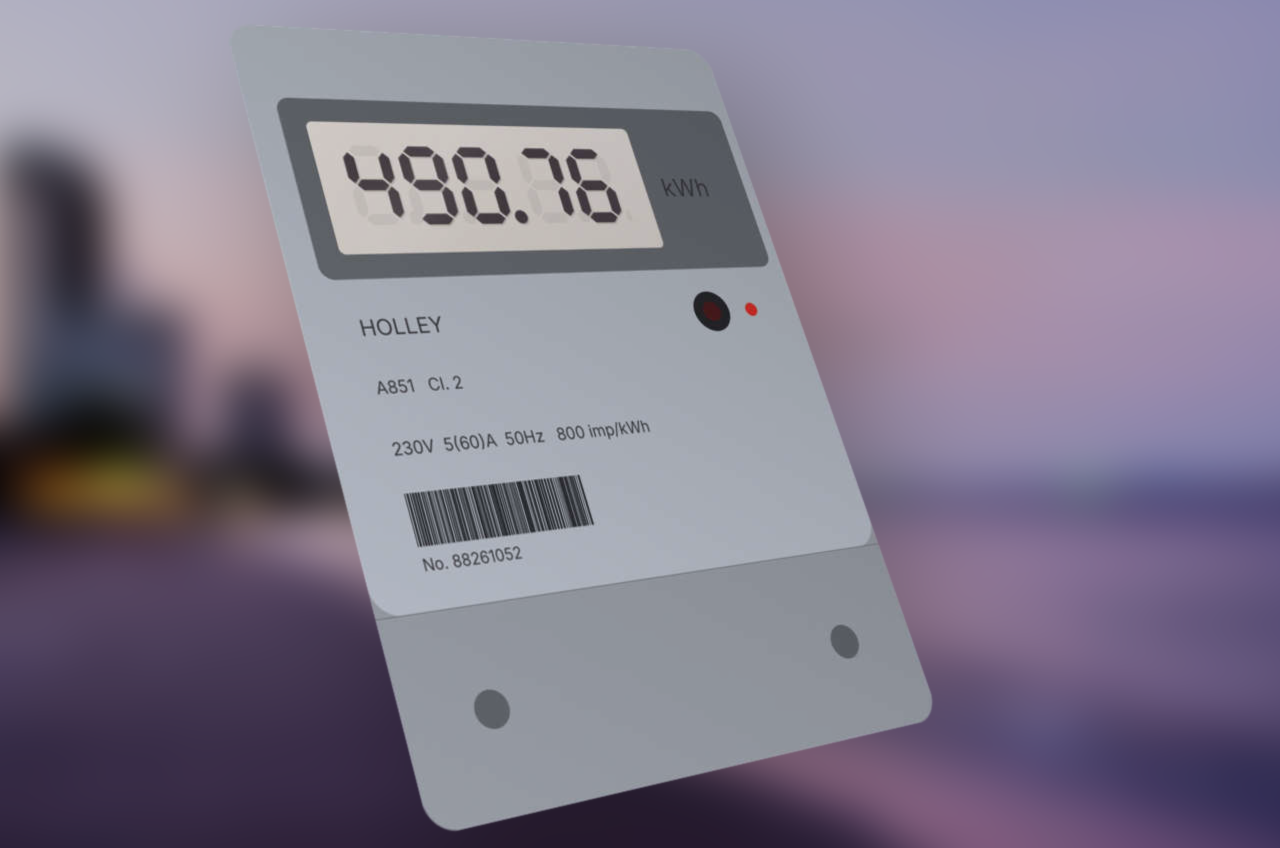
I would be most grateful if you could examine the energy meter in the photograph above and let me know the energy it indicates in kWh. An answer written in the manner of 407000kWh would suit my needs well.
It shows 490.76kWh
